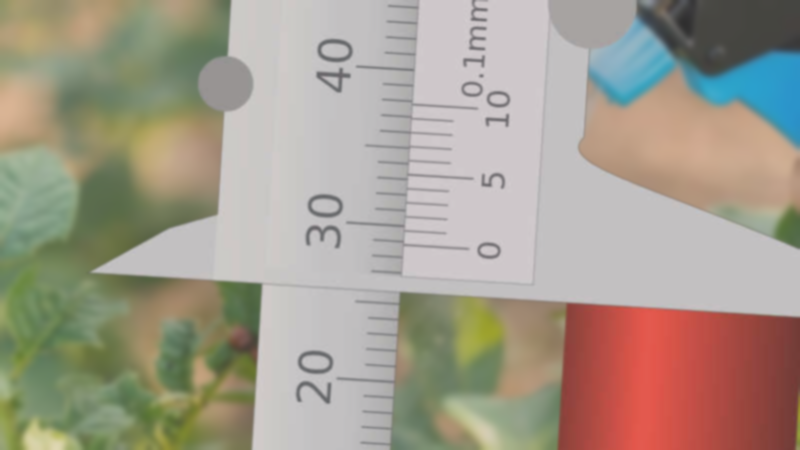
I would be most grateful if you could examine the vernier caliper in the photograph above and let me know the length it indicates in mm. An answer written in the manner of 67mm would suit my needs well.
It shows 28.8mm
